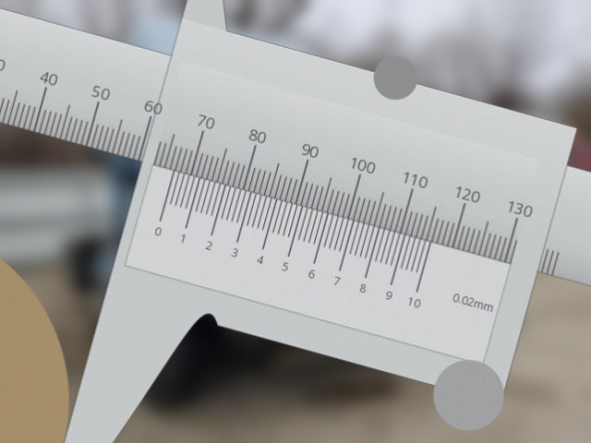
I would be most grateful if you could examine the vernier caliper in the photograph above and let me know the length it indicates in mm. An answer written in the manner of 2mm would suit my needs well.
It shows 66.8mm
